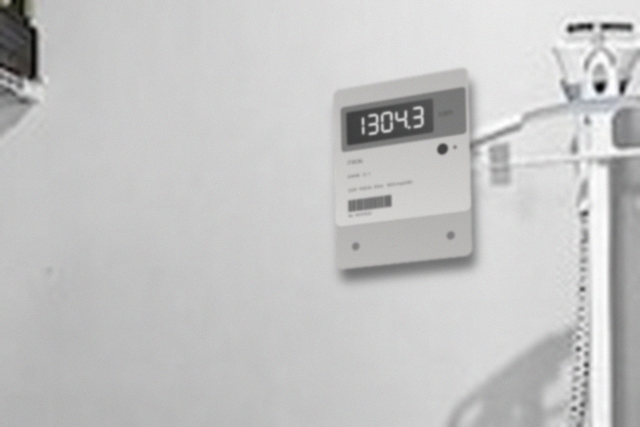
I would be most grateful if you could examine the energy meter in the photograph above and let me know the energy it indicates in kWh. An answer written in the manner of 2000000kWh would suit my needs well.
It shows 1304.3kWh
